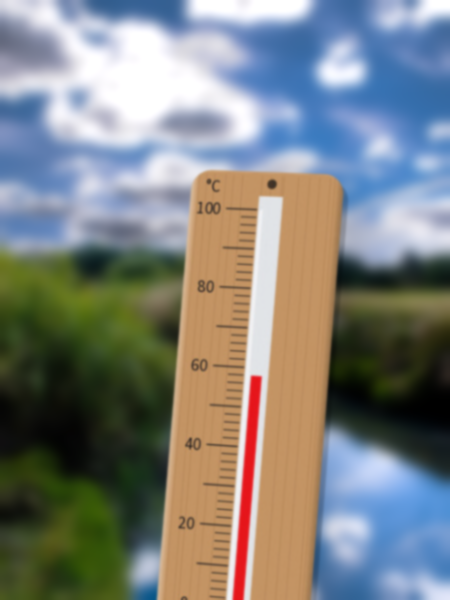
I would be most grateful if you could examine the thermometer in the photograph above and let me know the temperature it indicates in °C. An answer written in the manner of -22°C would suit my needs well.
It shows 58°C
